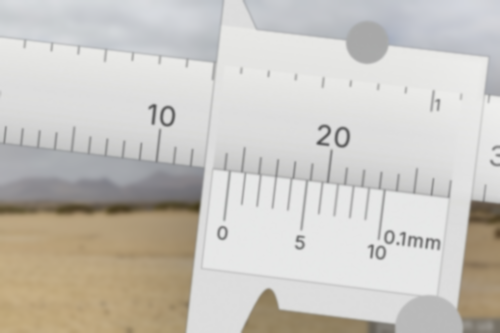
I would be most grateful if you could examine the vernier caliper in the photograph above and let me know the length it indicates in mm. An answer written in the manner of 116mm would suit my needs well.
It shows 14.3mm
